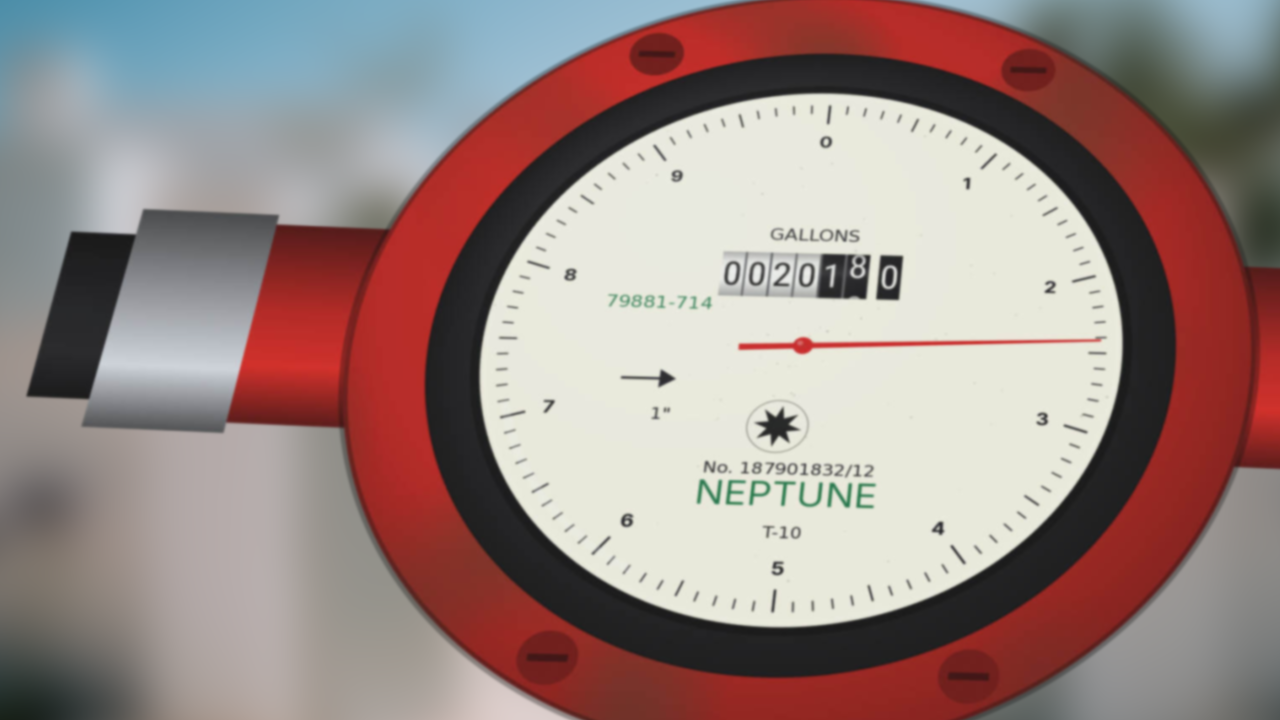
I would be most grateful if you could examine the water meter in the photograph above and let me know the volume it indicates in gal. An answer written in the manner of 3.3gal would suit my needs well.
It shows 20182.4gal
